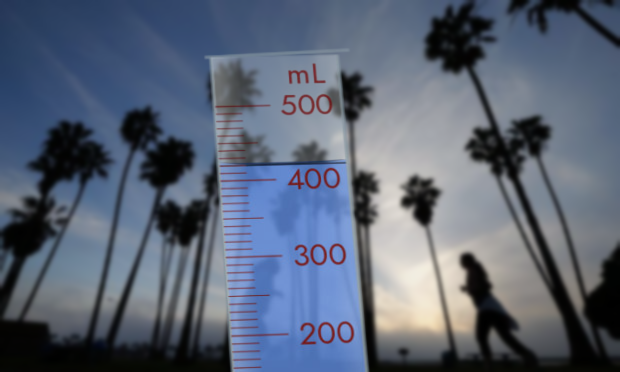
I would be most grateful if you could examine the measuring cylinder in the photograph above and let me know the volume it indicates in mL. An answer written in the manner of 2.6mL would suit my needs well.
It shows 420mL
